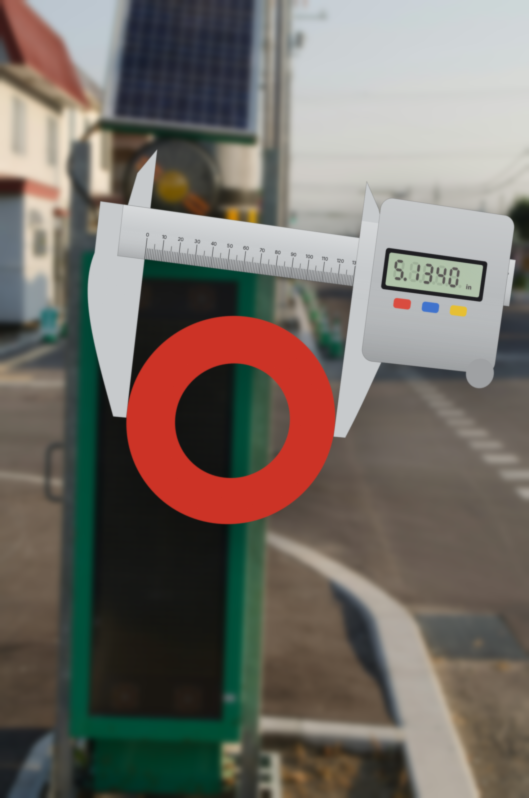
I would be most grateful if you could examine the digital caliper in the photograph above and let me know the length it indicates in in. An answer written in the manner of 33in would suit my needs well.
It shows 5.1340in
